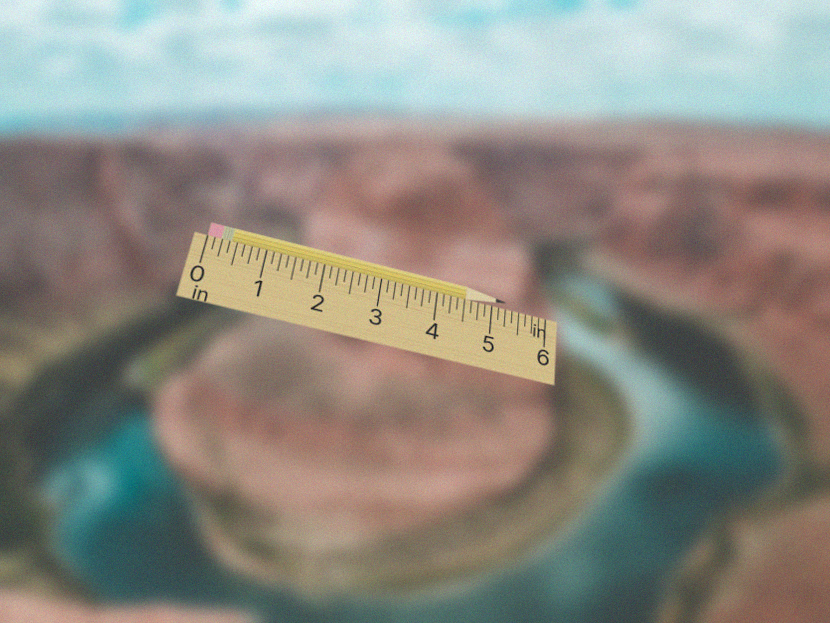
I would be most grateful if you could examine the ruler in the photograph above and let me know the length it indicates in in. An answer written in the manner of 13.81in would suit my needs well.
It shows 5.25in
